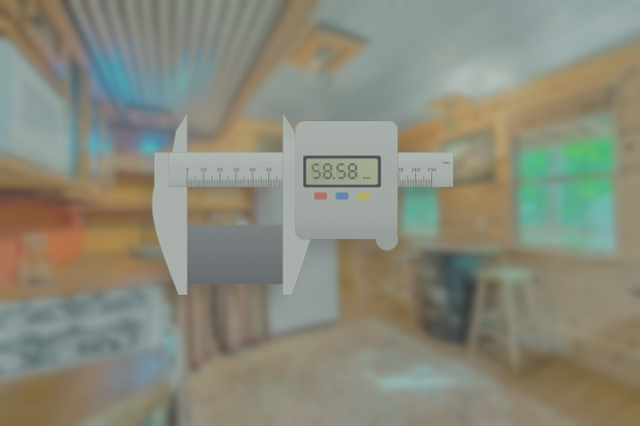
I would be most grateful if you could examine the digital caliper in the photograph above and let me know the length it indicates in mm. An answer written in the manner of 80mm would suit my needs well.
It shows 58.58mm
